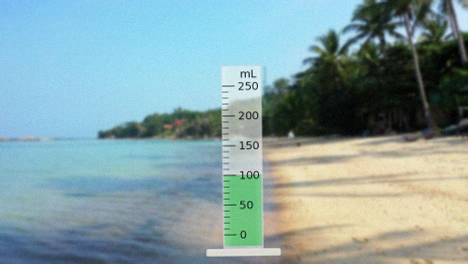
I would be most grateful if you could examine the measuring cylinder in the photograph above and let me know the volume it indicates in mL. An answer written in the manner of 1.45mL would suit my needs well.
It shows 100mL
